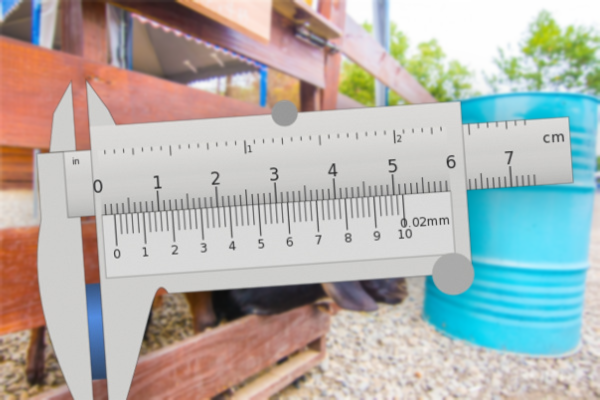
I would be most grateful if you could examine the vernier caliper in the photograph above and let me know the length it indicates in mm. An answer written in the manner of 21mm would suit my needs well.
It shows 2.5mm
